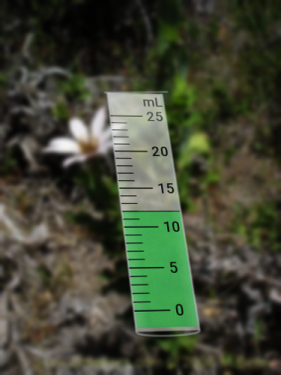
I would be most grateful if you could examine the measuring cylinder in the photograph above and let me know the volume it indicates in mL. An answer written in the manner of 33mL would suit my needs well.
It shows 12mL
